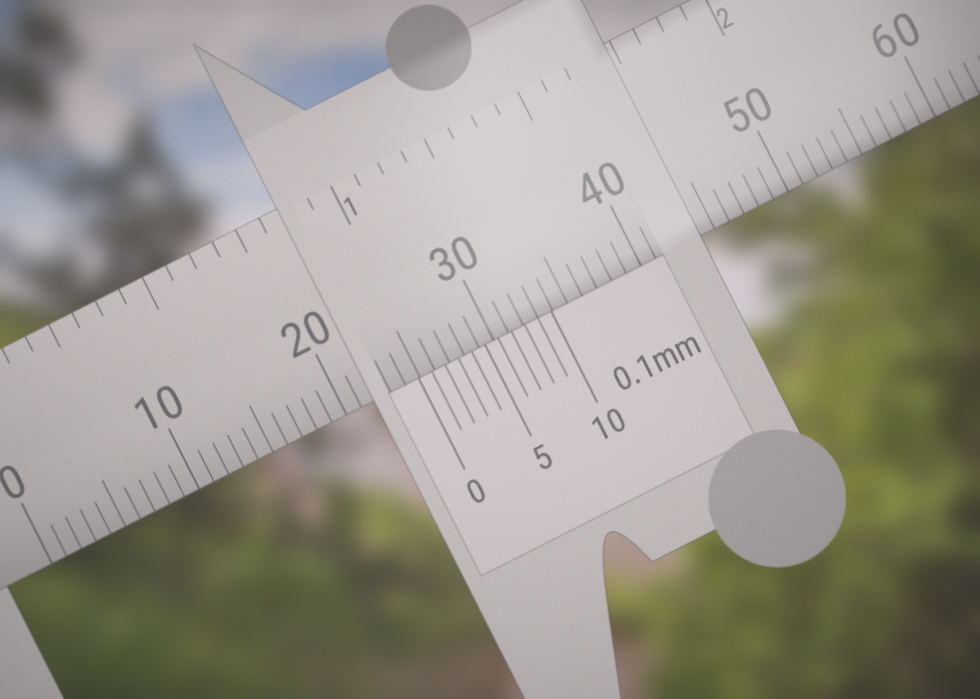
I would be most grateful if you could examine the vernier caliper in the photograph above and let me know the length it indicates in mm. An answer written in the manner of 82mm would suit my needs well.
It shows 24.9mm
